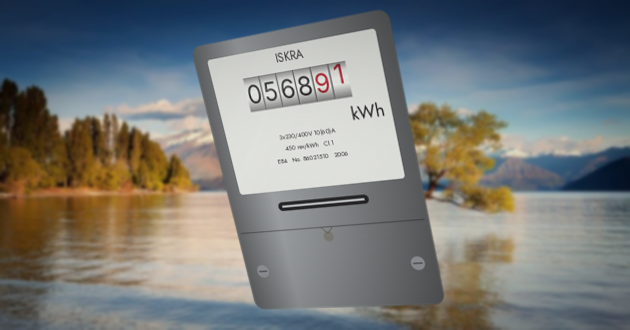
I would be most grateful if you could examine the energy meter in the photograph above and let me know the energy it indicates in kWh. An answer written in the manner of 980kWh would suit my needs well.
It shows 568.91kWh
